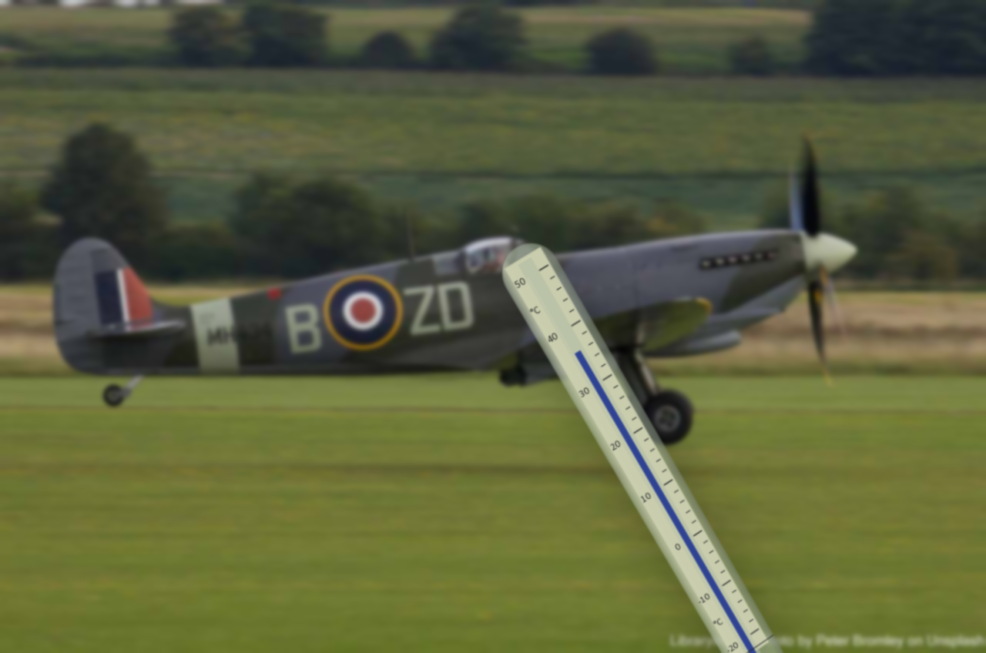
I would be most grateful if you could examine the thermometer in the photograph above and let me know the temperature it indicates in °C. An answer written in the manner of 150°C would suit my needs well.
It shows 36°C
